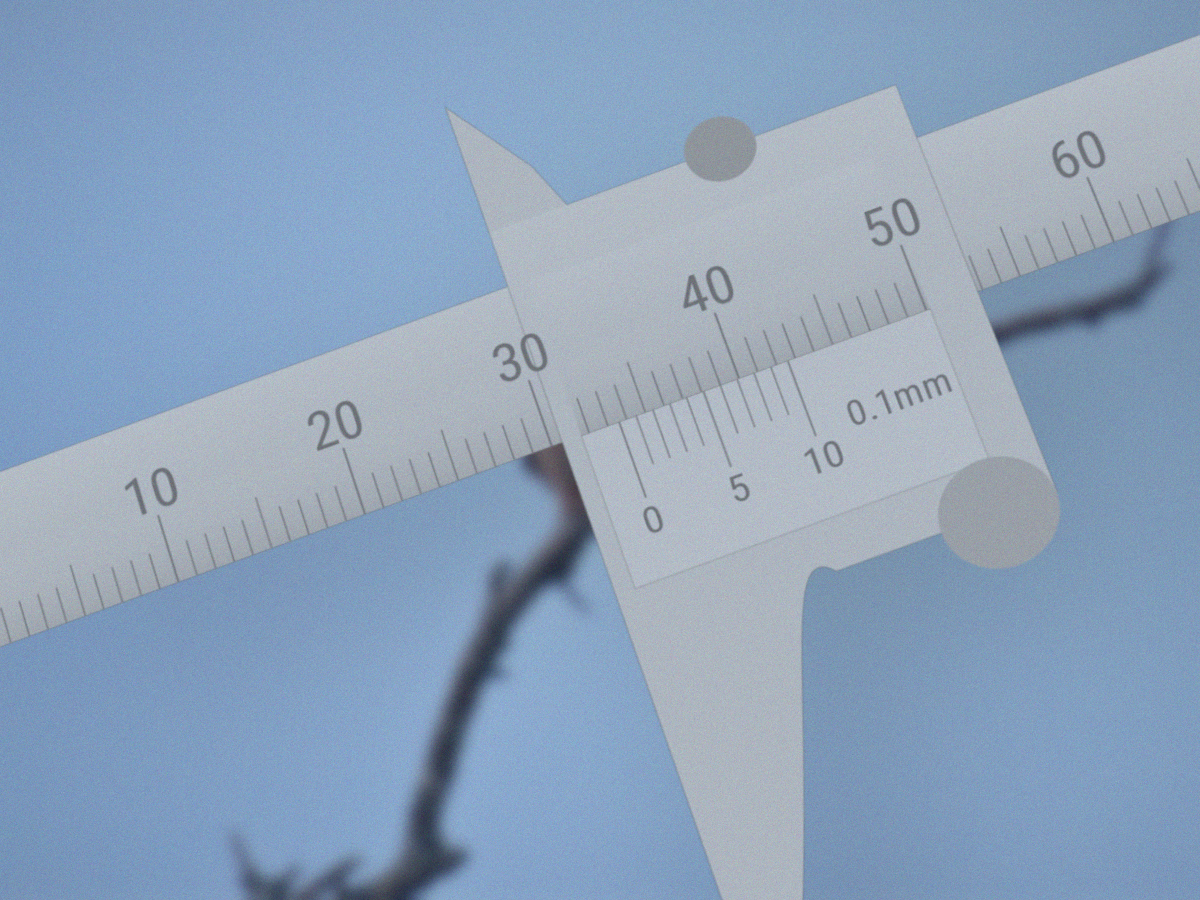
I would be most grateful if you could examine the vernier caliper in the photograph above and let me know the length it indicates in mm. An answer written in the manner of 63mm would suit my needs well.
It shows 33.6mm
